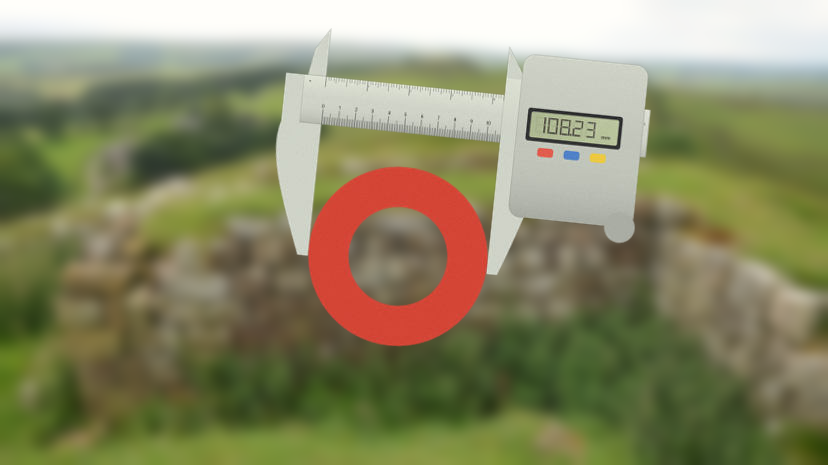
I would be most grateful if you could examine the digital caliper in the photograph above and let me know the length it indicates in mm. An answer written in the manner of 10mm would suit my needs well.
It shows 108.23mm
